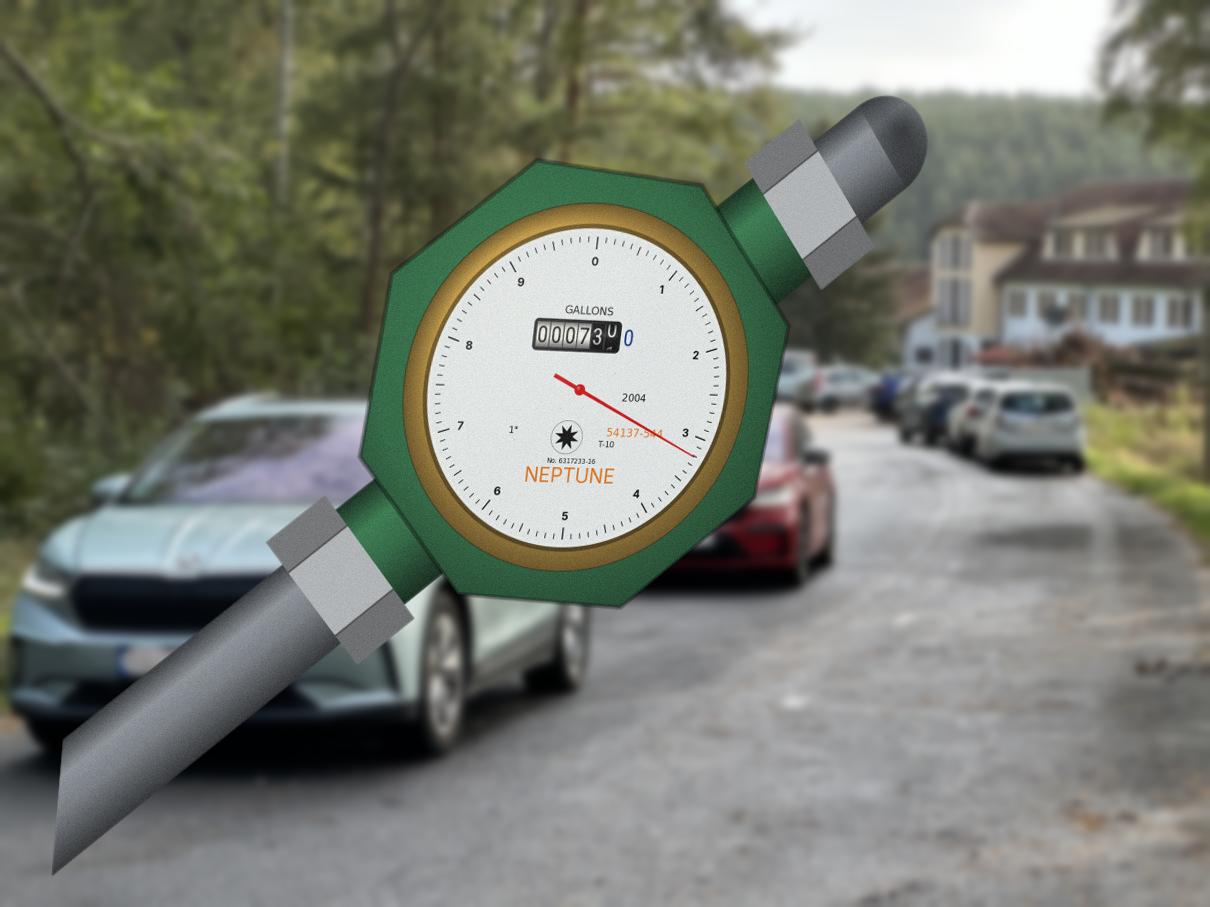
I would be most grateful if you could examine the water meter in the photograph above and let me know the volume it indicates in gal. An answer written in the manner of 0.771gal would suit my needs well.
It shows 7303.2gal
